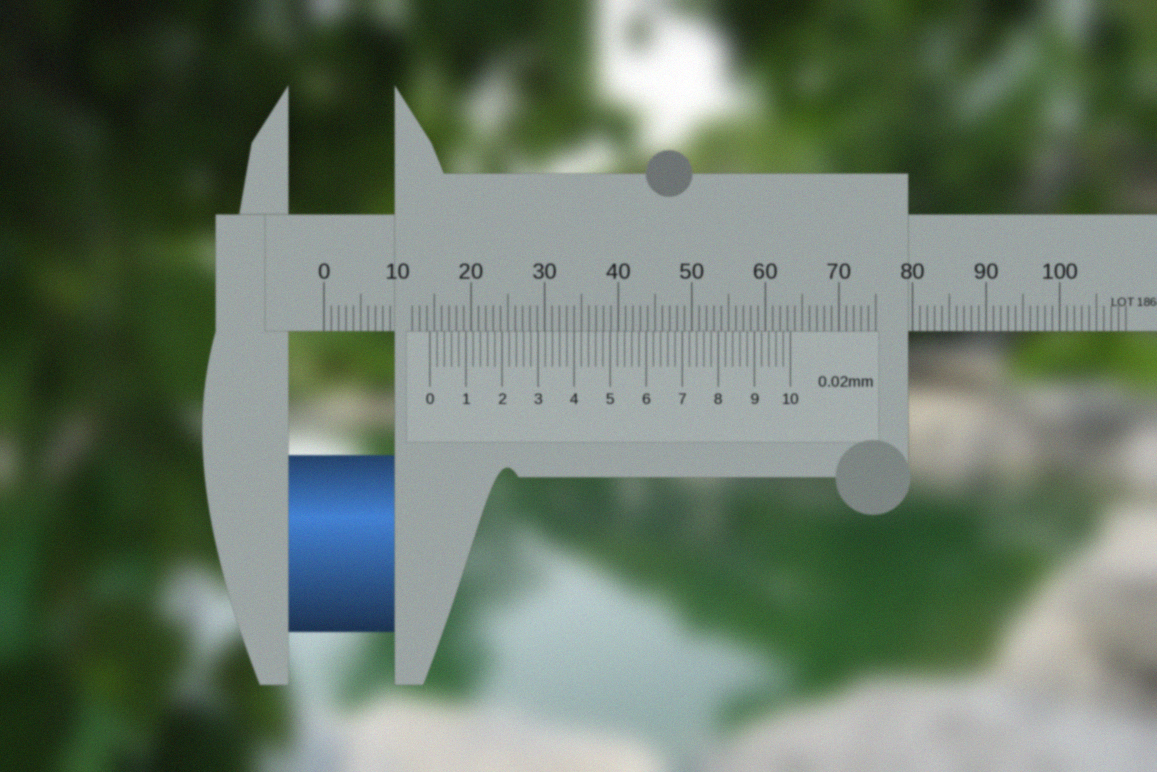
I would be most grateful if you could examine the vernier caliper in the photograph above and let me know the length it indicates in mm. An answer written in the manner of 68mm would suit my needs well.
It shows 14.4mm
